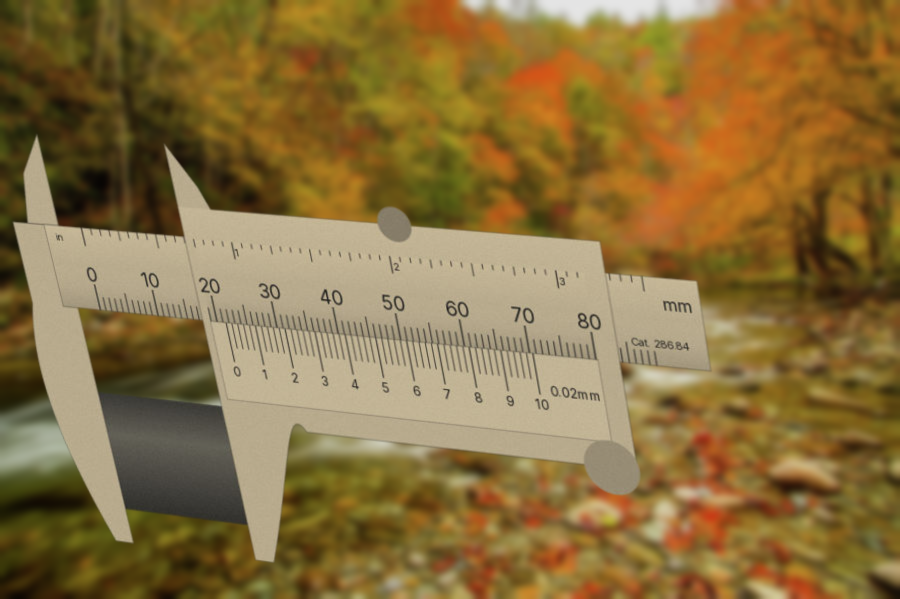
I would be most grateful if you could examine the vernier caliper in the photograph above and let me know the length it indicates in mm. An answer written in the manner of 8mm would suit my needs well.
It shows 21.5mm
